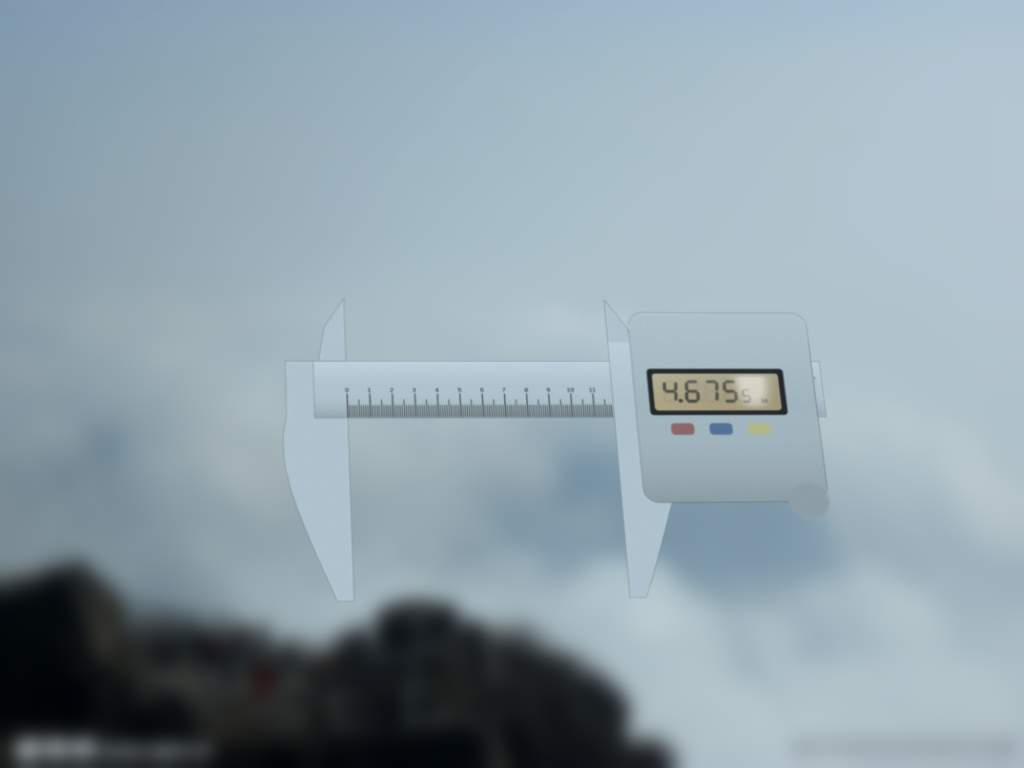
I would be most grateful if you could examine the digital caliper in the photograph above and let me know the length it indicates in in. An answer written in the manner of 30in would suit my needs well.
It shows 4.6755in
